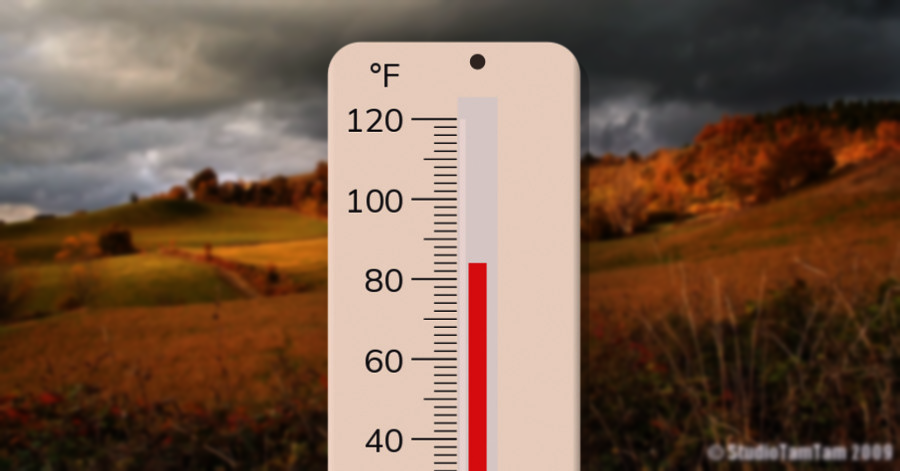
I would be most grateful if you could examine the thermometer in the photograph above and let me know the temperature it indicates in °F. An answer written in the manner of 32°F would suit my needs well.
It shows 84°F
